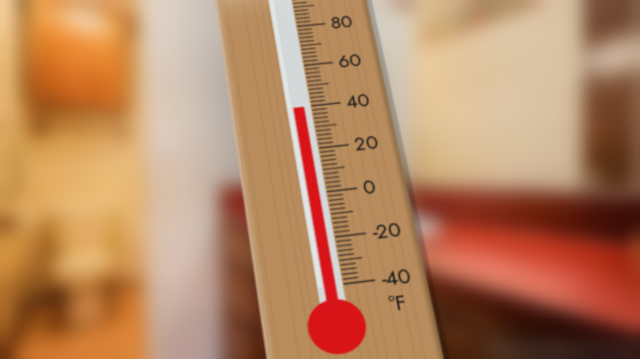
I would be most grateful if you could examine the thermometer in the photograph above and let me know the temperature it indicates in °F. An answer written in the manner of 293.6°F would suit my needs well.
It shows 40°F
